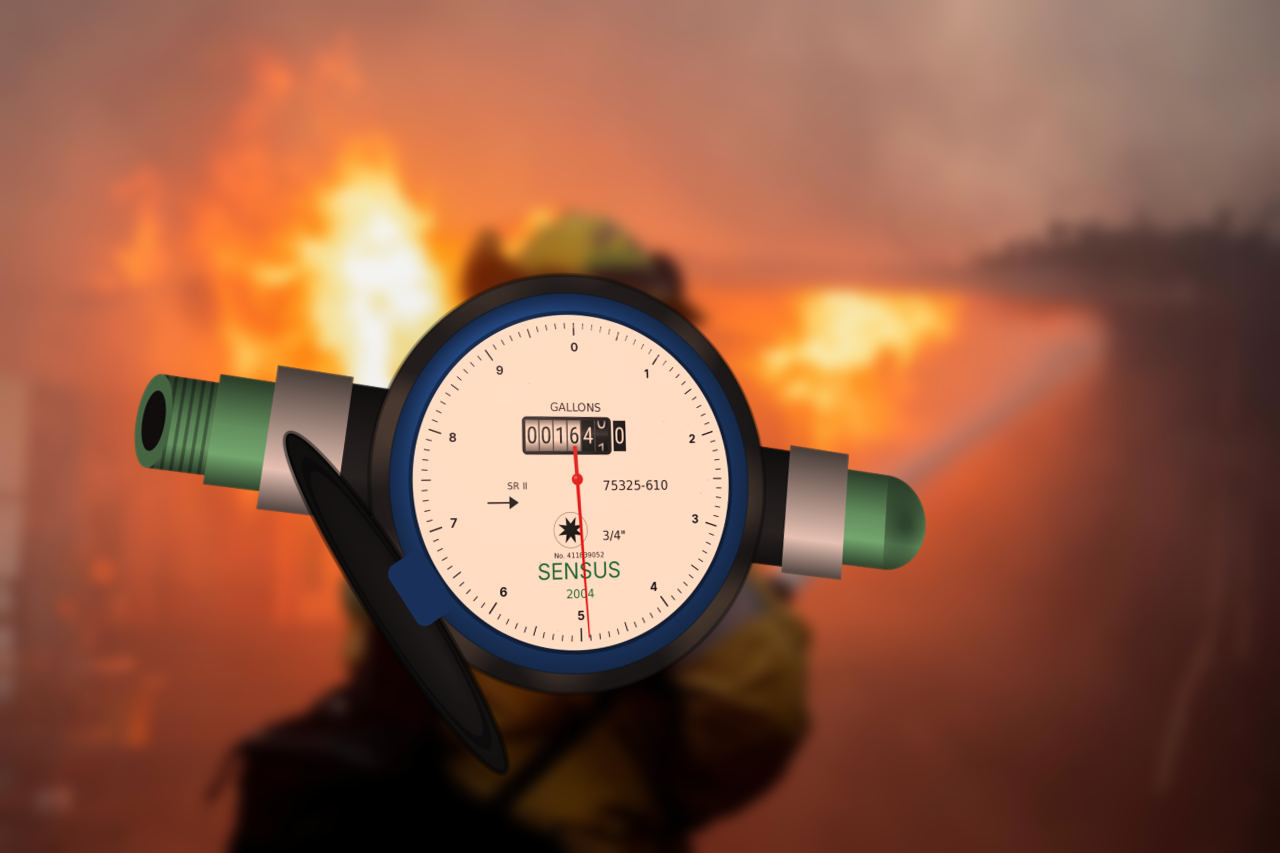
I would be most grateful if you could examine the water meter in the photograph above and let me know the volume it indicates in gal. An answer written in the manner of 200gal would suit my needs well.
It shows 16404.9gal
